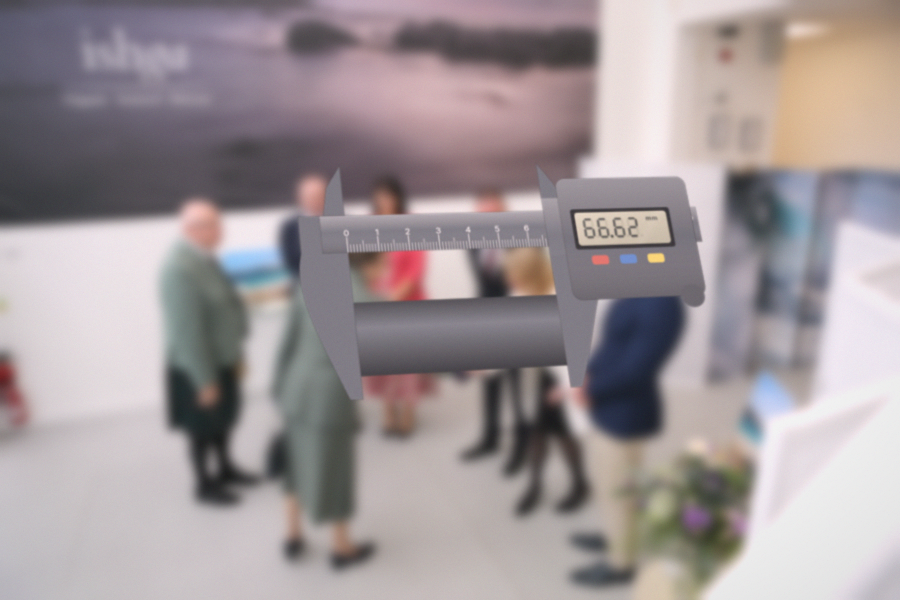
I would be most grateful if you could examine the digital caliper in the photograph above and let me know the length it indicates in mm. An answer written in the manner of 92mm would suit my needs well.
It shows 66.62mm
